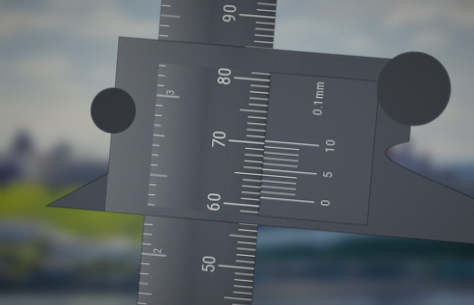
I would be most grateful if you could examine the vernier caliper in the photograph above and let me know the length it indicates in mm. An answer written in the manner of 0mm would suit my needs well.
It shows 61.4mm
